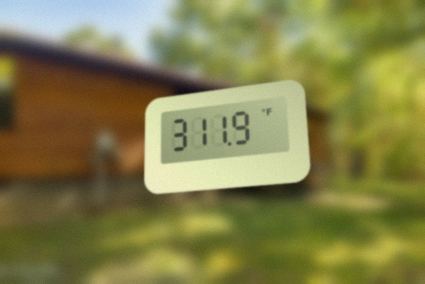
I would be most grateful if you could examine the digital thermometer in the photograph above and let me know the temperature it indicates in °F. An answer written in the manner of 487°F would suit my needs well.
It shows 311.9°F
